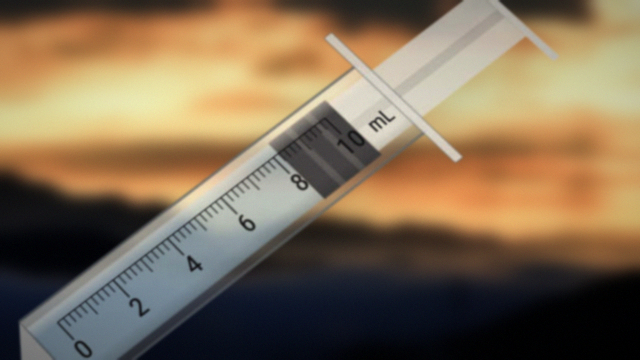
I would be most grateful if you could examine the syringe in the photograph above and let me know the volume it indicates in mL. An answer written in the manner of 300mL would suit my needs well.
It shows 8.2mL
